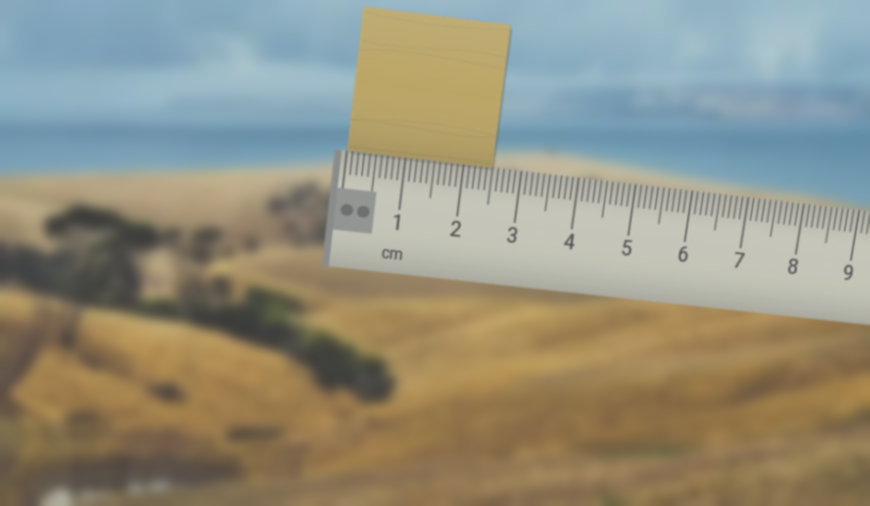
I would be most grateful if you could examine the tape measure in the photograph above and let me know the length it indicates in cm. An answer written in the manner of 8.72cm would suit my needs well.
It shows 2.5cm
